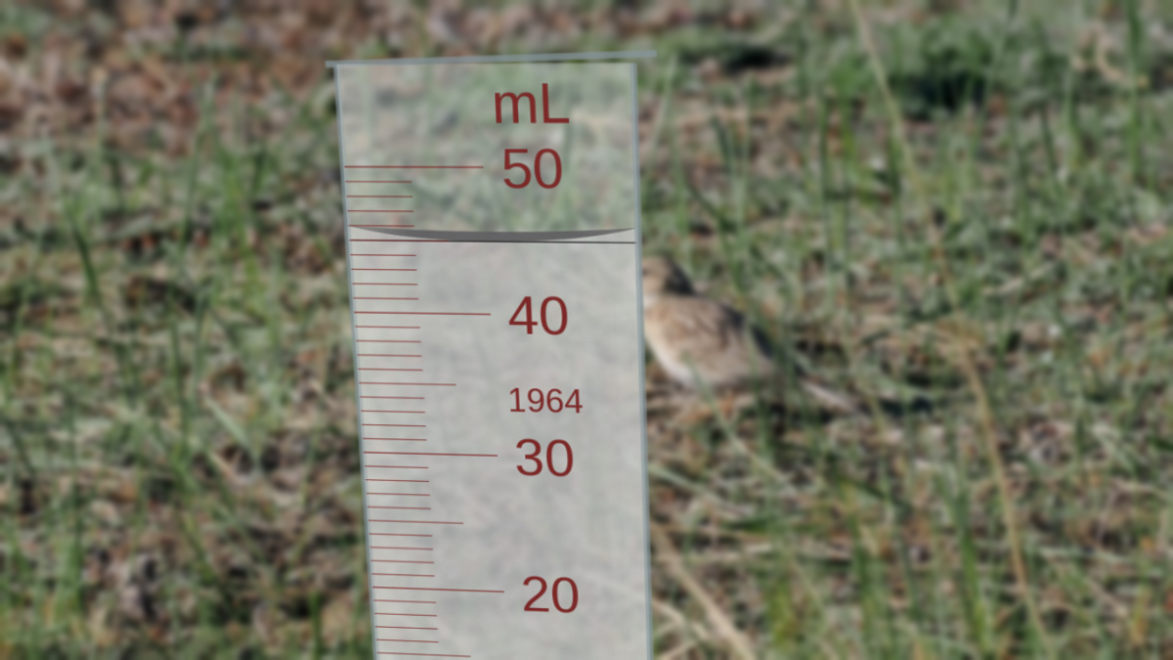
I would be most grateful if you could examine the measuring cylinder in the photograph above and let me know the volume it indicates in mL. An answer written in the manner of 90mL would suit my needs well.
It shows 45mL
